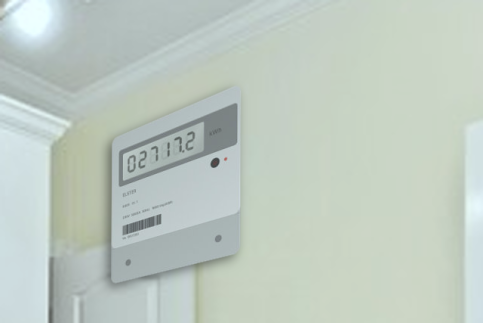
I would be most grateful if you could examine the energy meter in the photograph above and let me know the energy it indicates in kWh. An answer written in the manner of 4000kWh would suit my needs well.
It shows 2717.2kWh
